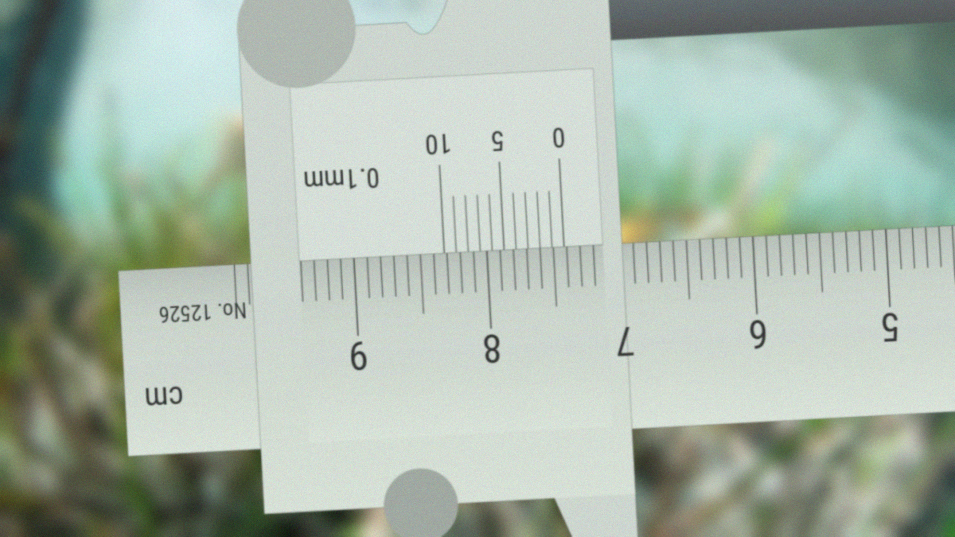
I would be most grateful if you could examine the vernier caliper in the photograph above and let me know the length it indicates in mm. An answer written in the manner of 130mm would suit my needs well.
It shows 74.2mm
